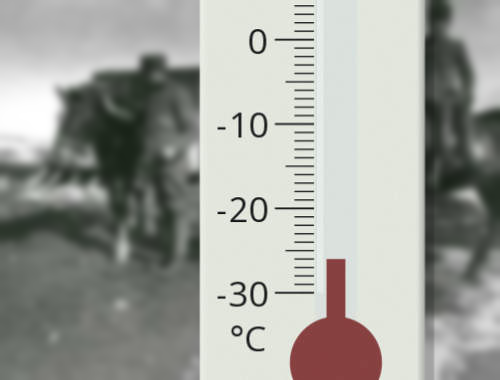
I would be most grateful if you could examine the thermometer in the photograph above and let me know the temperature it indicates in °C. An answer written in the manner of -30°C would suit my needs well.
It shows -26°C
